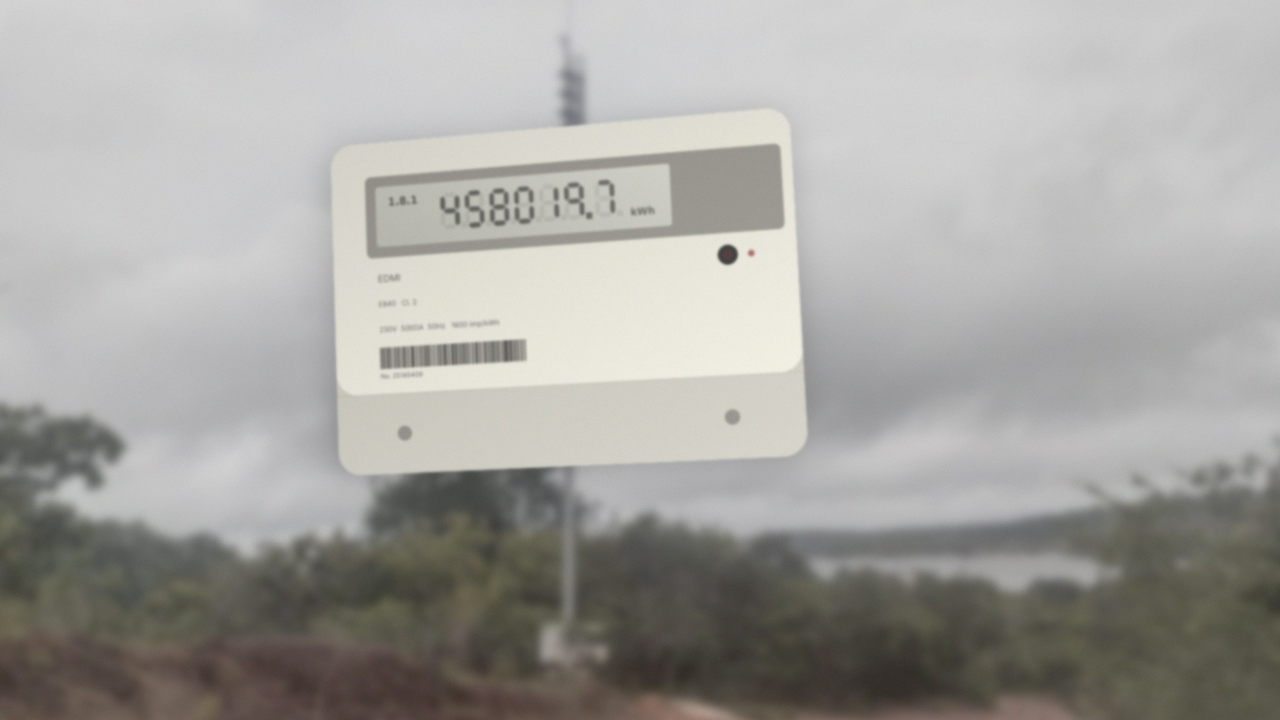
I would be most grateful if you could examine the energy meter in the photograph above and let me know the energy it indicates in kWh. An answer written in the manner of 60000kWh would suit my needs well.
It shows 458019.7kWh
